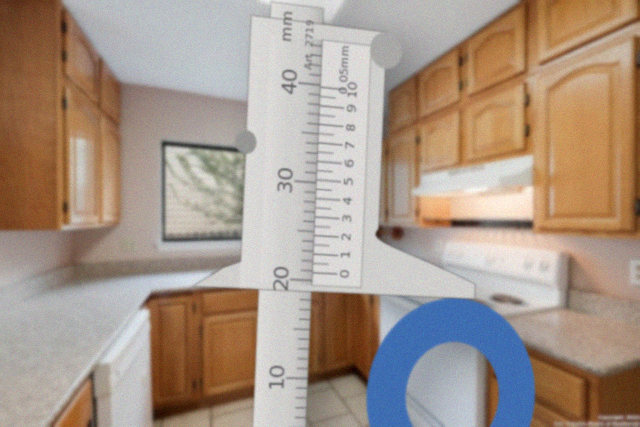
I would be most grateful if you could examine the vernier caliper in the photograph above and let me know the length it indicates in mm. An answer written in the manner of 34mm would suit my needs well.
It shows 20.8mm
